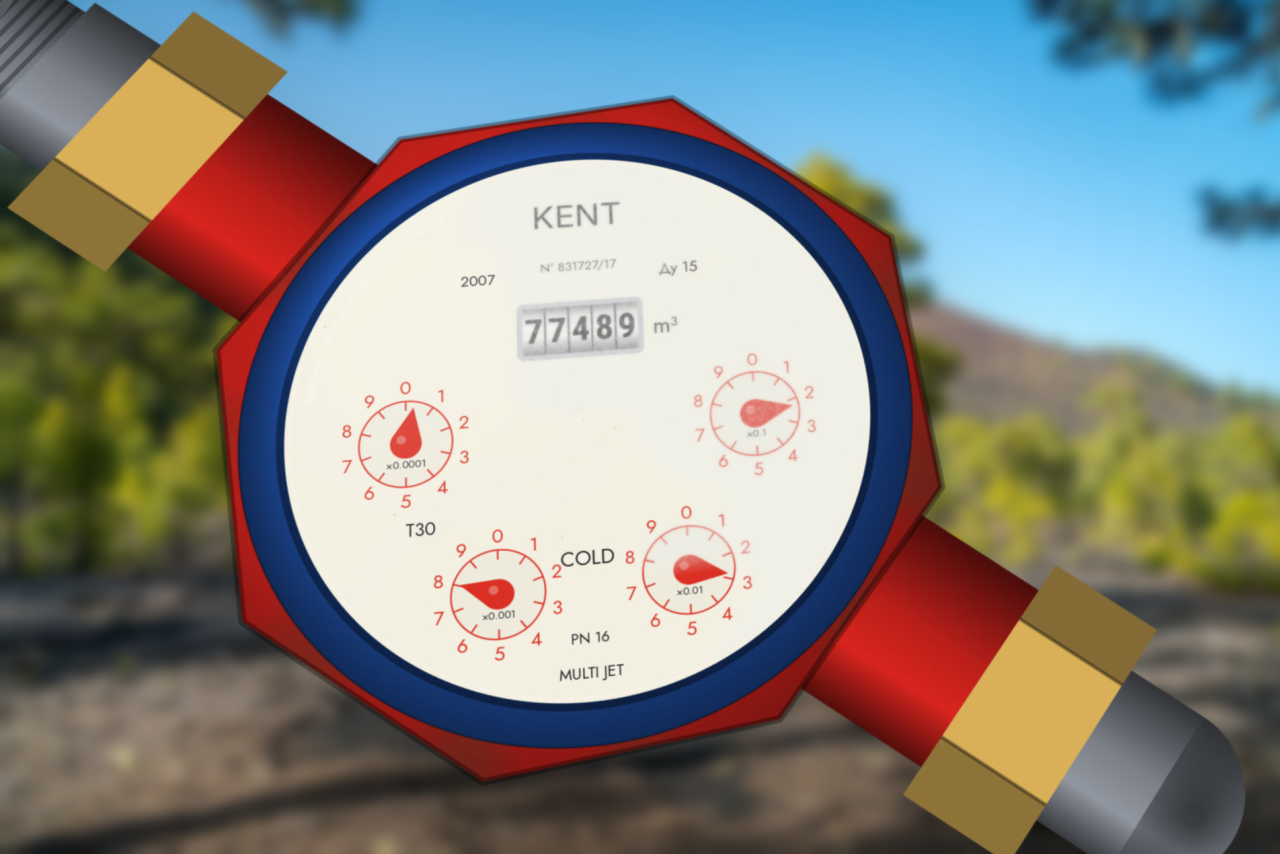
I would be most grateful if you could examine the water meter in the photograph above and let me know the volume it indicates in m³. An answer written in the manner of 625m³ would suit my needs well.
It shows 77489.2280m³
